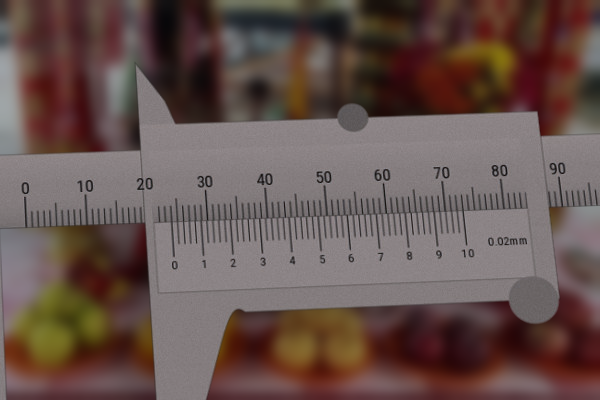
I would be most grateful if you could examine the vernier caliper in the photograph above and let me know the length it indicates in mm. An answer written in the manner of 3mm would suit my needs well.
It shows 24.0mm
